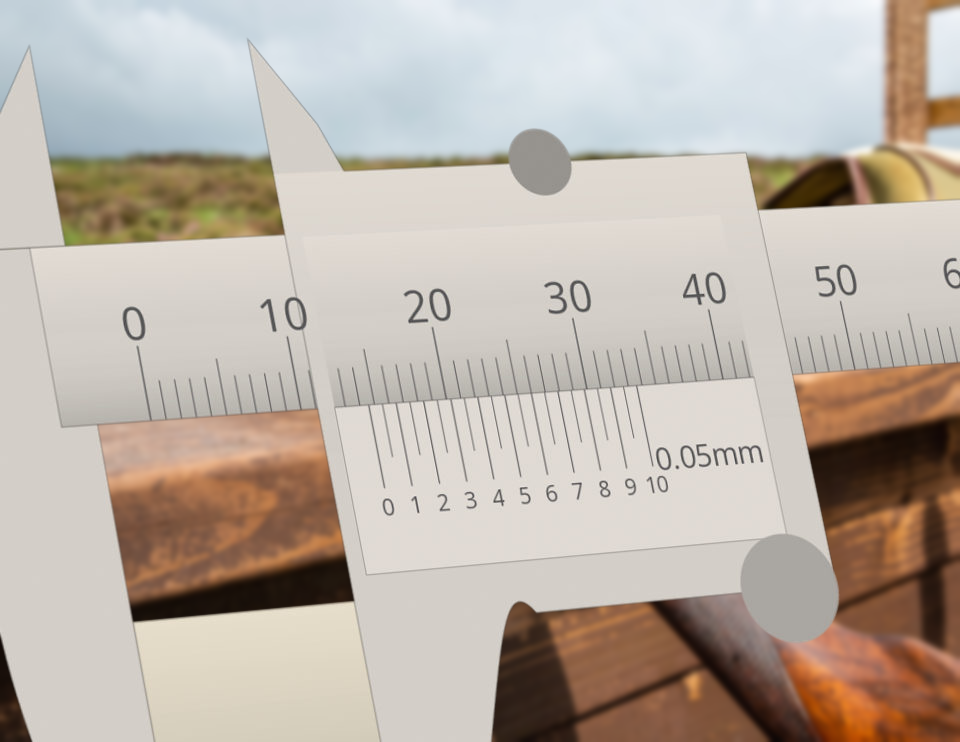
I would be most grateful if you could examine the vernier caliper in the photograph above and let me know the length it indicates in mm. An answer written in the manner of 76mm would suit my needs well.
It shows 14.6mm
